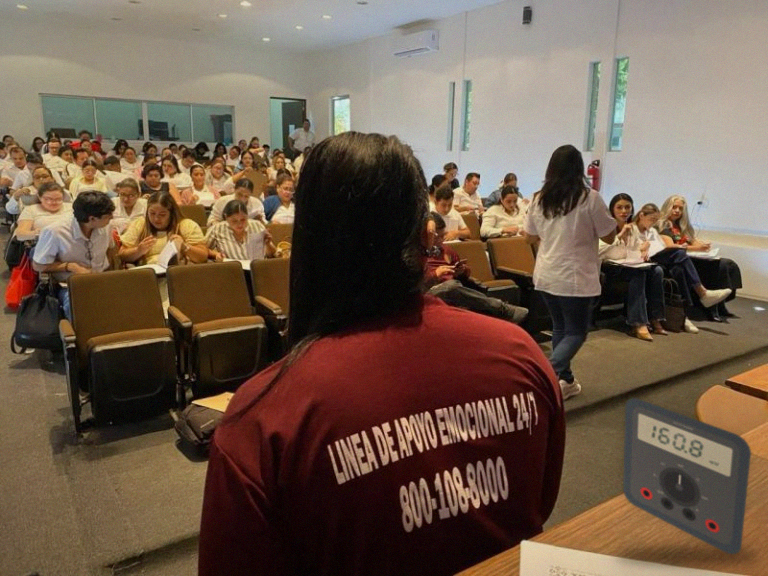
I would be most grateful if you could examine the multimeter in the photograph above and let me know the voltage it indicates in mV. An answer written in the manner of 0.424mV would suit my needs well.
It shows 160.8mV
